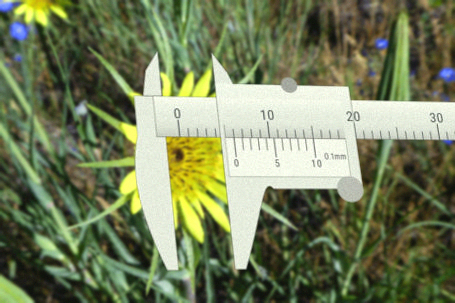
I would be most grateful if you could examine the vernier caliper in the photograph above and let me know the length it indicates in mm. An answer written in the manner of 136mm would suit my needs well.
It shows 6.0mm
